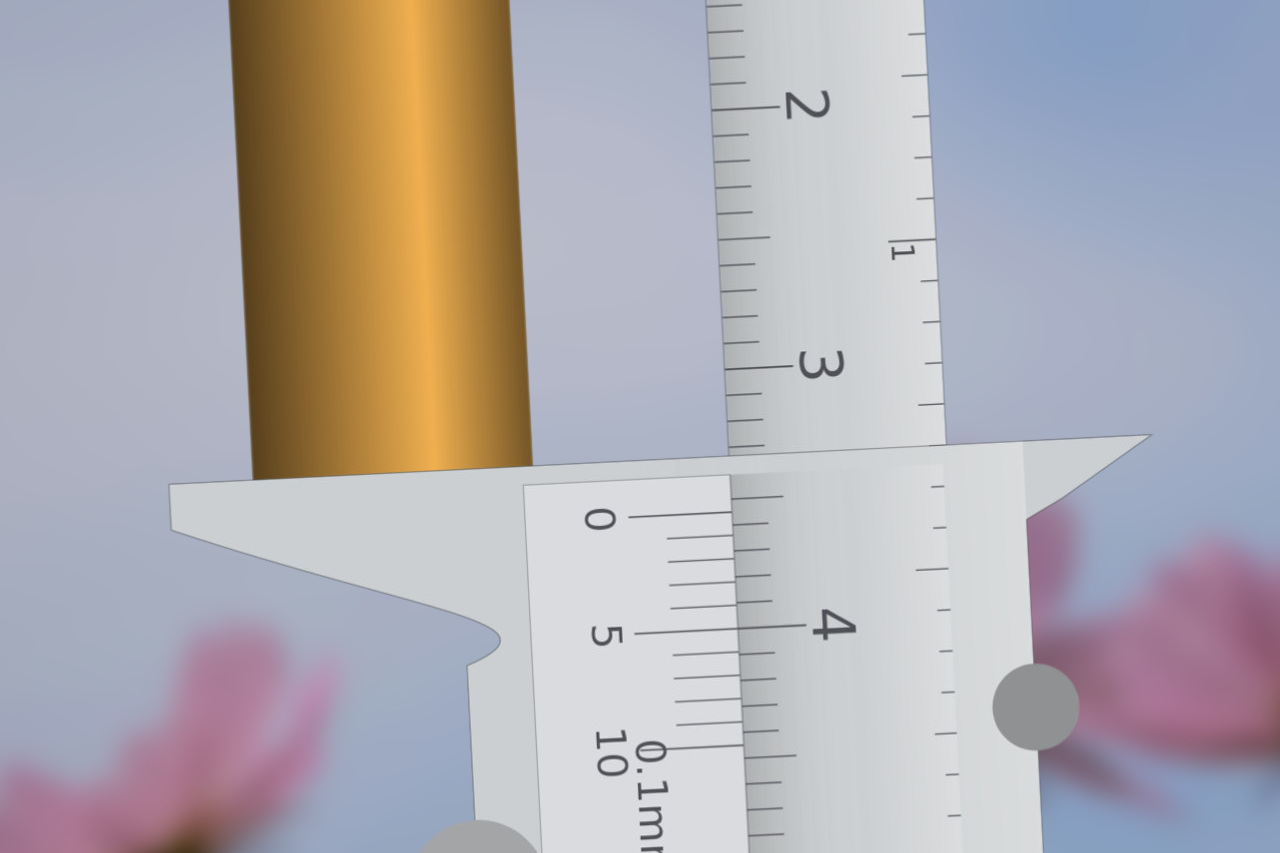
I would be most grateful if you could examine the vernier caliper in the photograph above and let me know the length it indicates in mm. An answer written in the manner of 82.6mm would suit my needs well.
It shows 35.5mm
